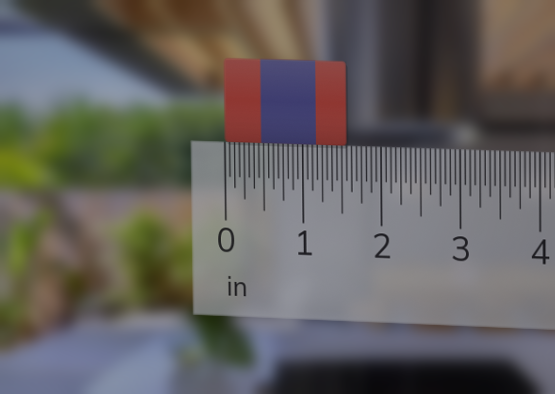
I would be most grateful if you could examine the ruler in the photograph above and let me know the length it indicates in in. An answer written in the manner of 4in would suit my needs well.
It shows 1.5625in
